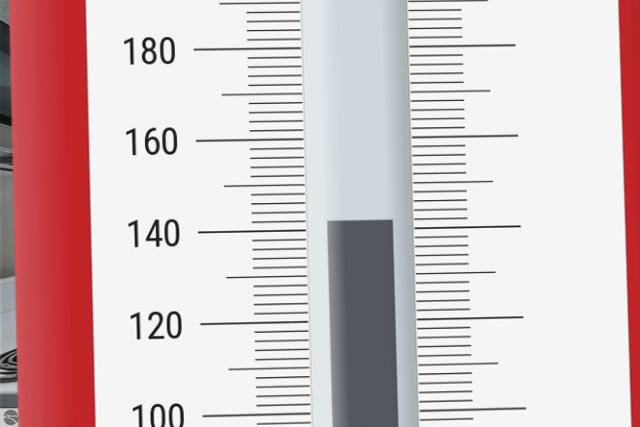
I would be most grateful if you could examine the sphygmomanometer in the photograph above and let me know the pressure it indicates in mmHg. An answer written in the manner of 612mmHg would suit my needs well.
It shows 142mmHg
